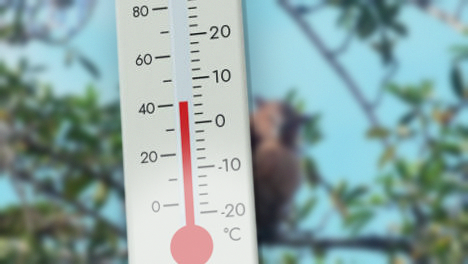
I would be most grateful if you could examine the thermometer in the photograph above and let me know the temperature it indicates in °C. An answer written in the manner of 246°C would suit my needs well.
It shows 5°C
